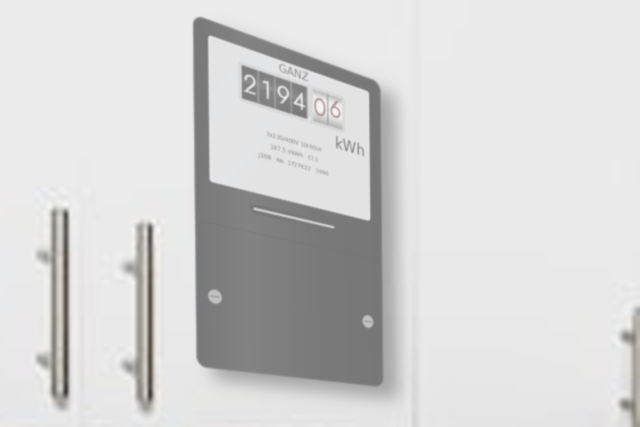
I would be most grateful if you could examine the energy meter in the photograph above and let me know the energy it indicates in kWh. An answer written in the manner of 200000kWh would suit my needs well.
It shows 2194.06kWh
